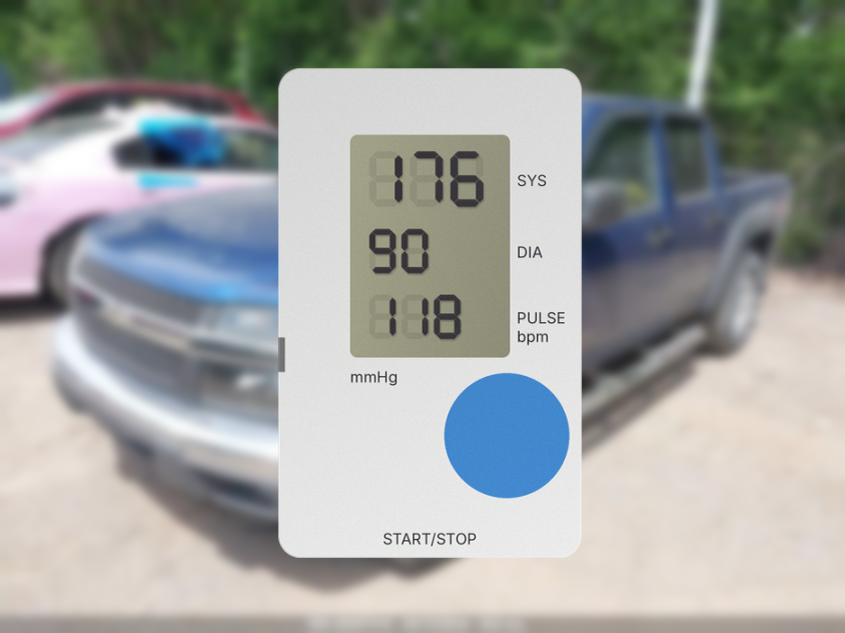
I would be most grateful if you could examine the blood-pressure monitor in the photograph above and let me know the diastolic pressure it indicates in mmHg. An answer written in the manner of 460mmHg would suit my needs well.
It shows 90mmHg
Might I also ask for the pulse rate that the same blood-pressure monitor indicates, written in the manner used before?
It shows 118bpm
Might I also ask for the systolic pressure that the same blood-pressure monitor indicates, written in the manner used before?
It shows 176mmHg
